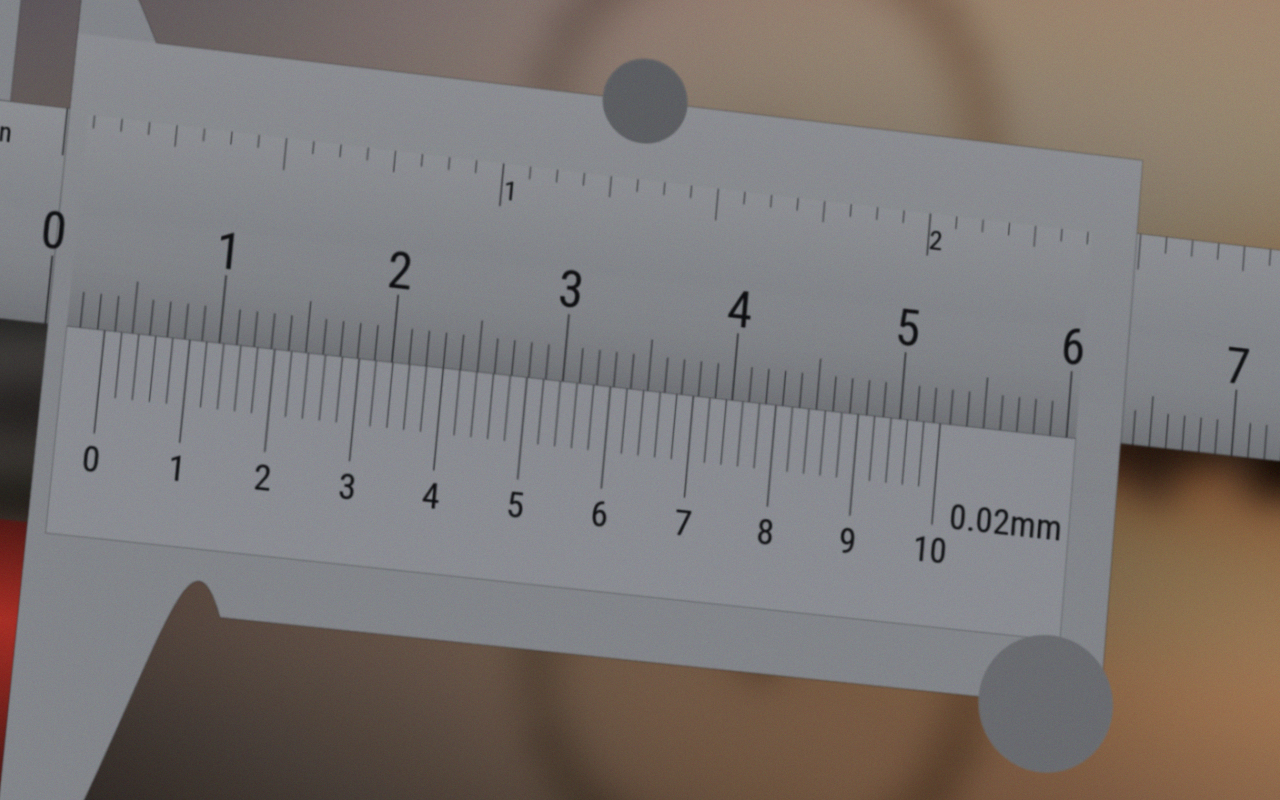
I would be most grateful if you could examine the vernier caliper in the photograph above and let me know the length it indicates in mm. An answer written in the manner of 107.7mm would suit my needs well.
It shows 3.4mm
